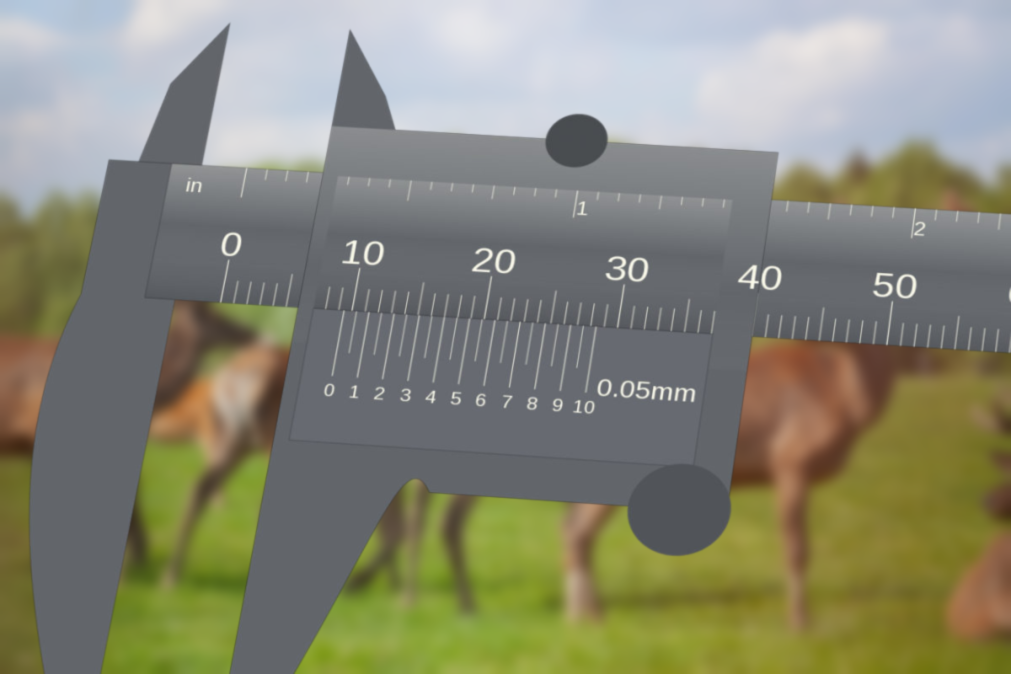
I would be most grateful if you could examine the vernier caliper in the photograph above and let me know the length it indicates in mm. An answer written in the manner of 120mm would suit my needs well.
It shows 9.4mm
